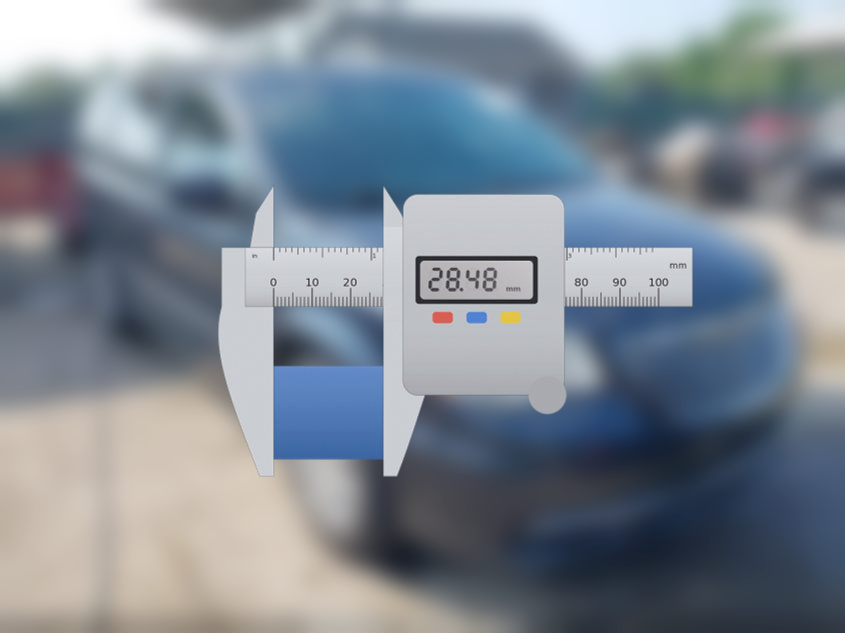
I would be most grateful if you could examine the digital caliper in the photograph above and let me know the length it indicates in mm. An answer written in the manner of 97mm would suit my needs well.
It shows 28.48mm
